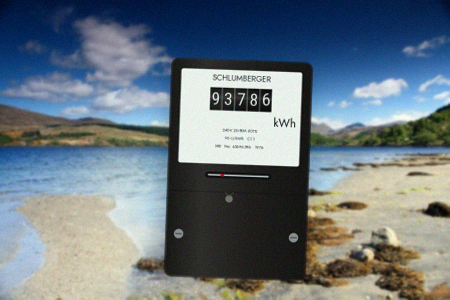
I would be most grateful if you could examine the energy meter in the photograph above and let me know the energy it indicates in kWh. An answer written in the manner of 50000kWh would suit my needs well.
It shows 93786kWh
